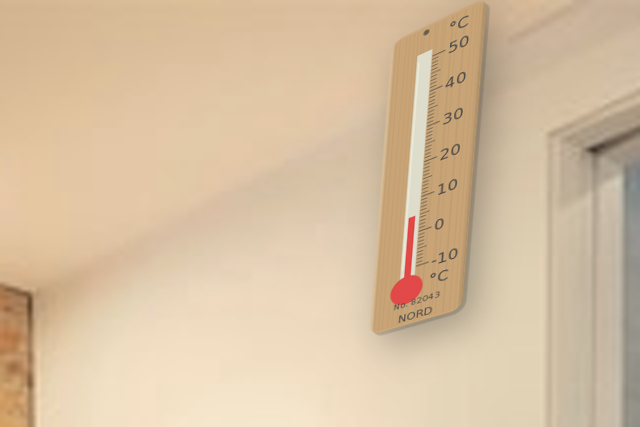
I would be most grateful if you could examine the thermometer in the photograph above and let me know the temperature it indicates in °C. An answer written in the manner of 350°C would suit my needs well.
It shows 5°C
